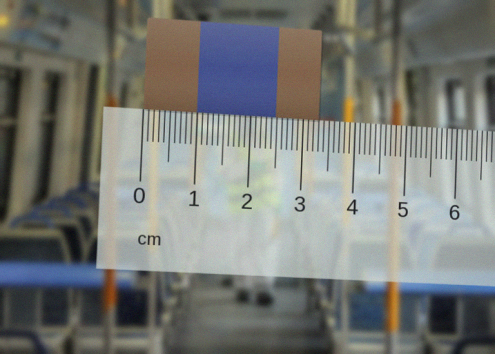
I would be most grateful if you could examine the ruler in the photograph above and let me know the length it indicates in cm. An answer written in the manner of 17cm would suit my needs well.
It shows 3.3cm
